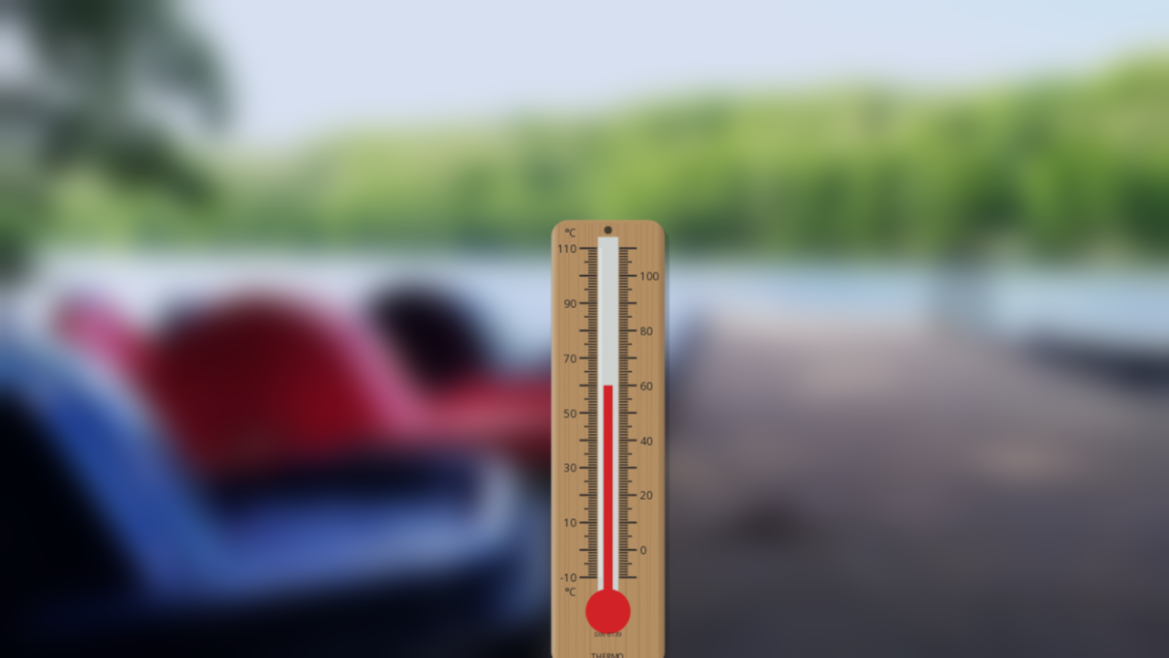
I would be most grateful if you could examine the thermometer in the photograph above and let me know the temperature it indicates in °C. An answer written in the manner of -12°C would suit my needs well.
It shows 60°C
